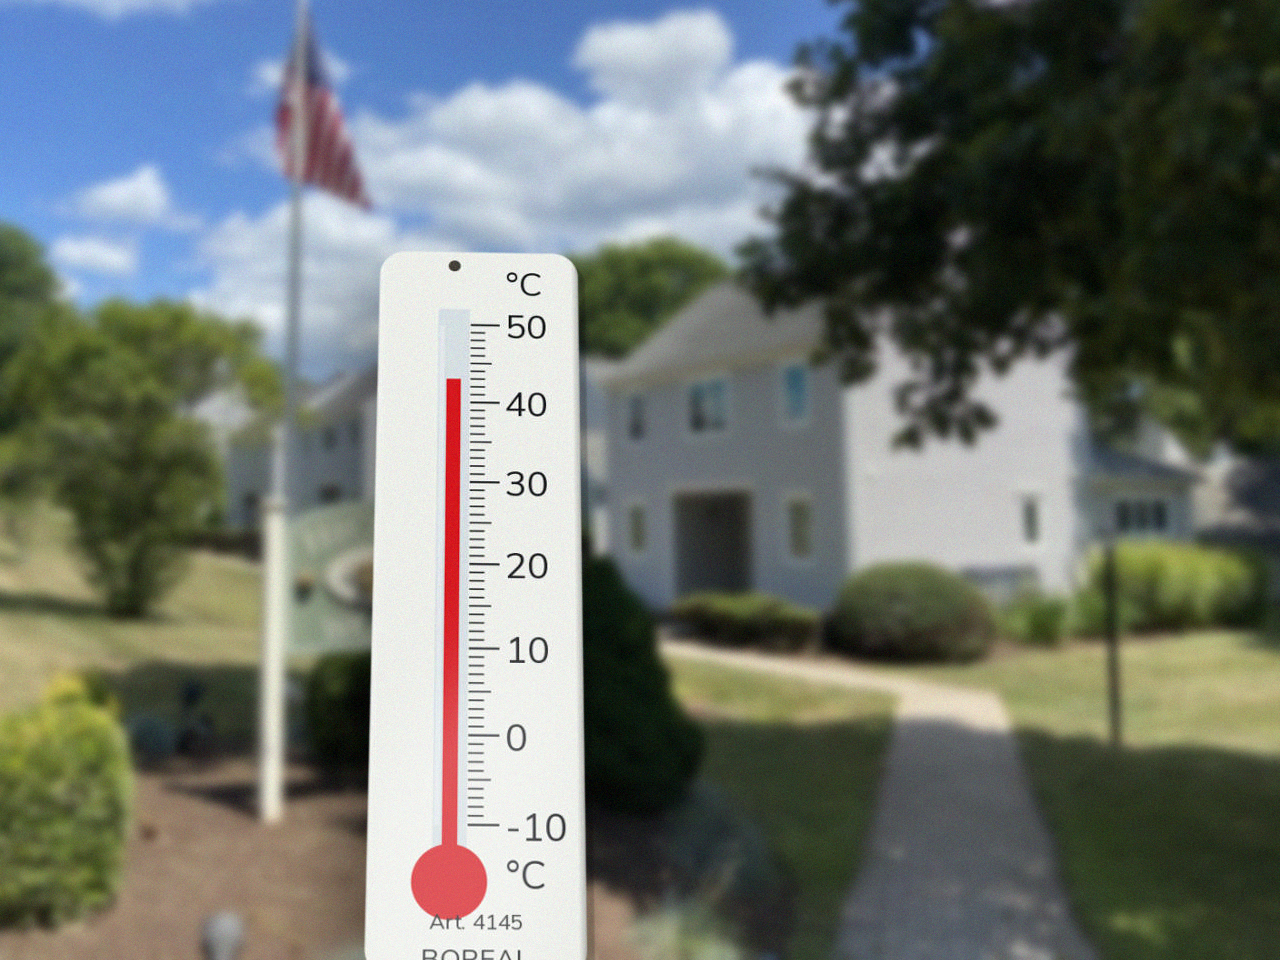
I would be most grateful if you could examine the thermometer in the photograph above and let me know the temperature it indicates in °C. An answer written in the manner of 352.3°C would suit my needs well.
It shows 43°C
